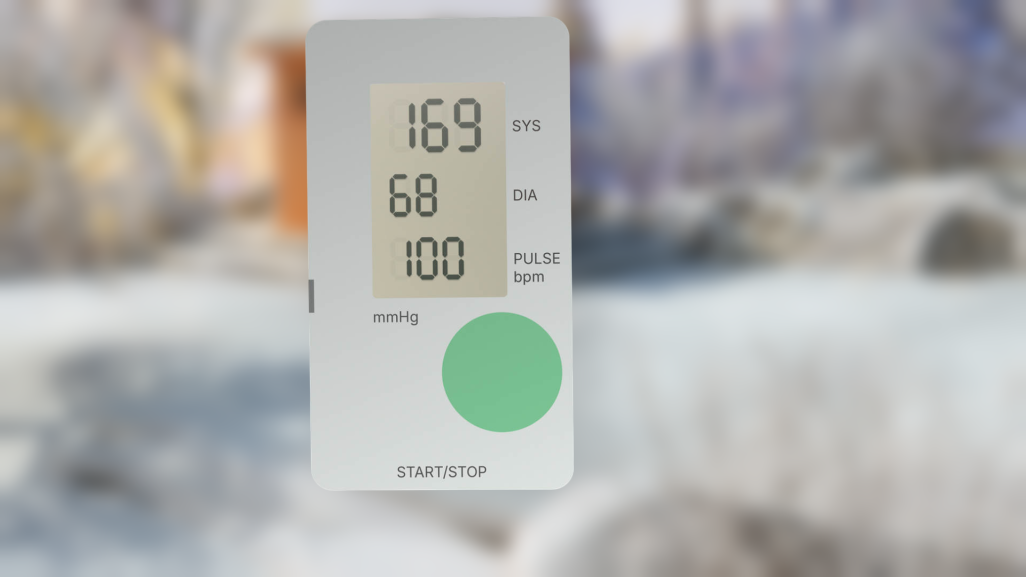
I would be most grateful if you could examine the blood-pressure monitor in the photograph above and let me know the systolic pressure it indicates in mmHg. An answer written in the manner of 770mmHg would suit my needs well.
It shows 169mmHg
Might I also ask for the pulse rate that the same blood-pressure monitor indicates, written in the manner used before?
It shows 100bpm
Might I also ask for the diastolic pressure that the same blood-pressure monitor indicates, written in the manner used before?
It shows 68mmHg
